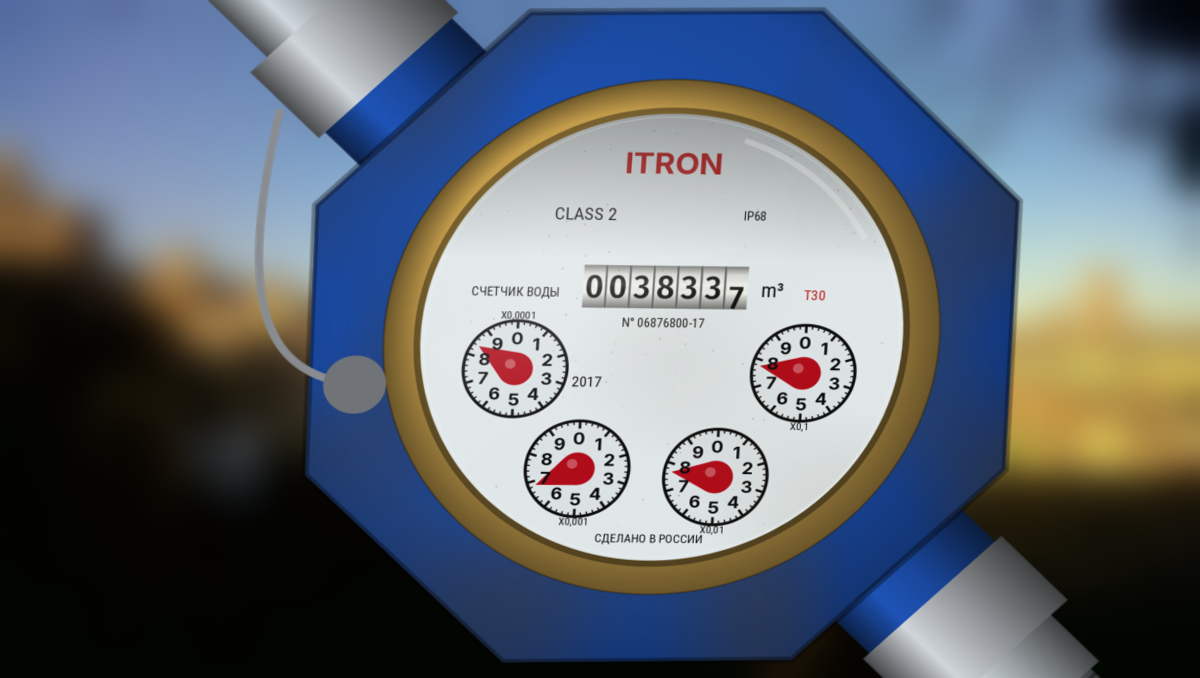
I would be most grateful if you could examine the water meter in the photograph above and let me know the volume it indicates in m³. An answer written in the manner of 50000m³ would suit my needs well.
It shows 38336.7768m³
